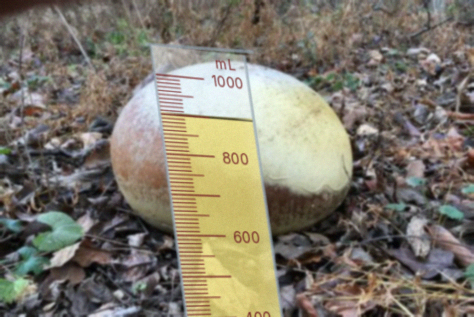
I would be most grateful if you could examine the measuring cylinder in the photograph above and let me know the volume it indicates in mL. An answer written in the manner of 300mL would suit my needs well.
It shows 900mL
